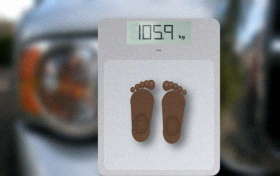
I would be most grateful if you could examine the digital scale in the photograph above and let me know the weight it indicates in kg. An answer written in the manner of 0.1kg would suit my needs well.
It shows 105.9kg
